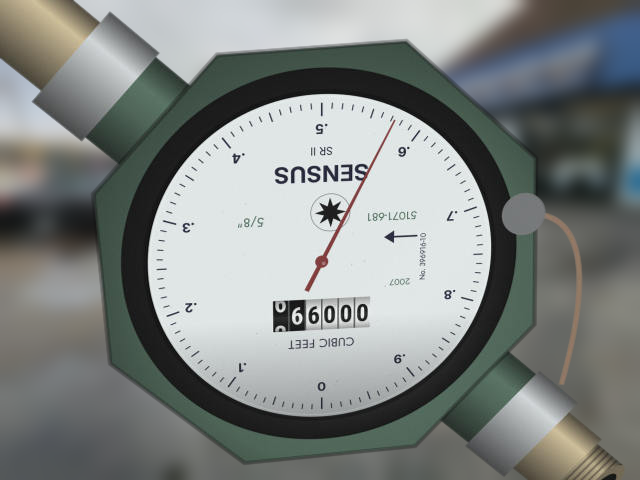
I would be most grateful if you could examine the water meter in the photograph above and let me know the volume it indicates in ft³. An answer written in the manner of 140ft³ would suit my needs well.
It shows 998.57ft³
